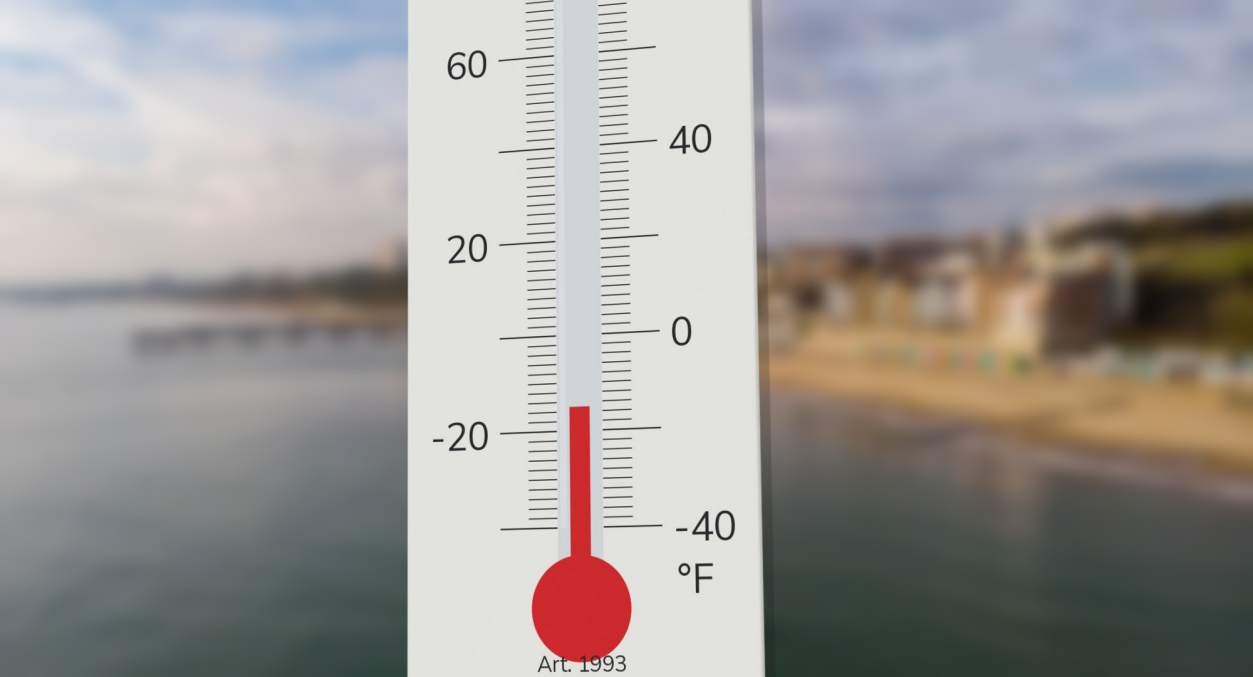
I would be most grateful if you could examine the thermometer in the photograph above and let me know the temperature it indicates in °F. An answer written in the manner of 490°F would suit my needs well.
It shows -15°F
